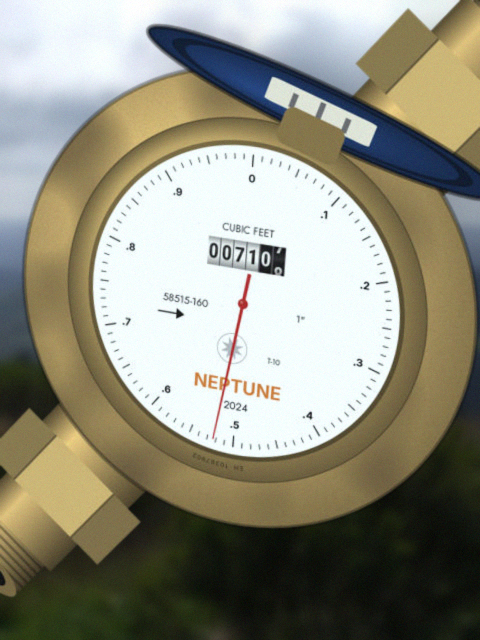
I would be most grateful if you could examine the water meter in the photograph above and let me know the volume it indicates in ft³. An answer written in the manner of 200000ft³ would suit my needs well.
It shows 7107.52ft³
